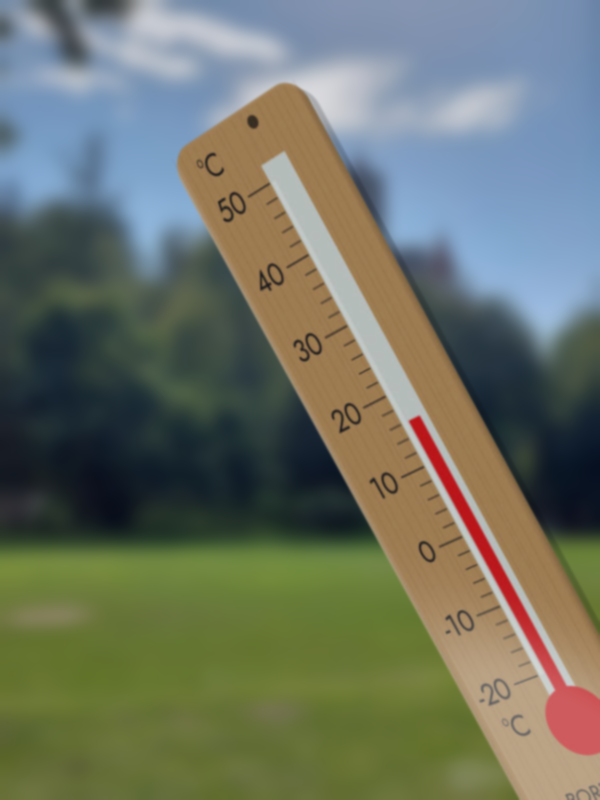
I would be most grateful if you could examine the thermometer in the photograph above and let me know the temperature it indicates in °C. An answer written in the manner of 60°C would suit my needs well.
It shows 16°C
